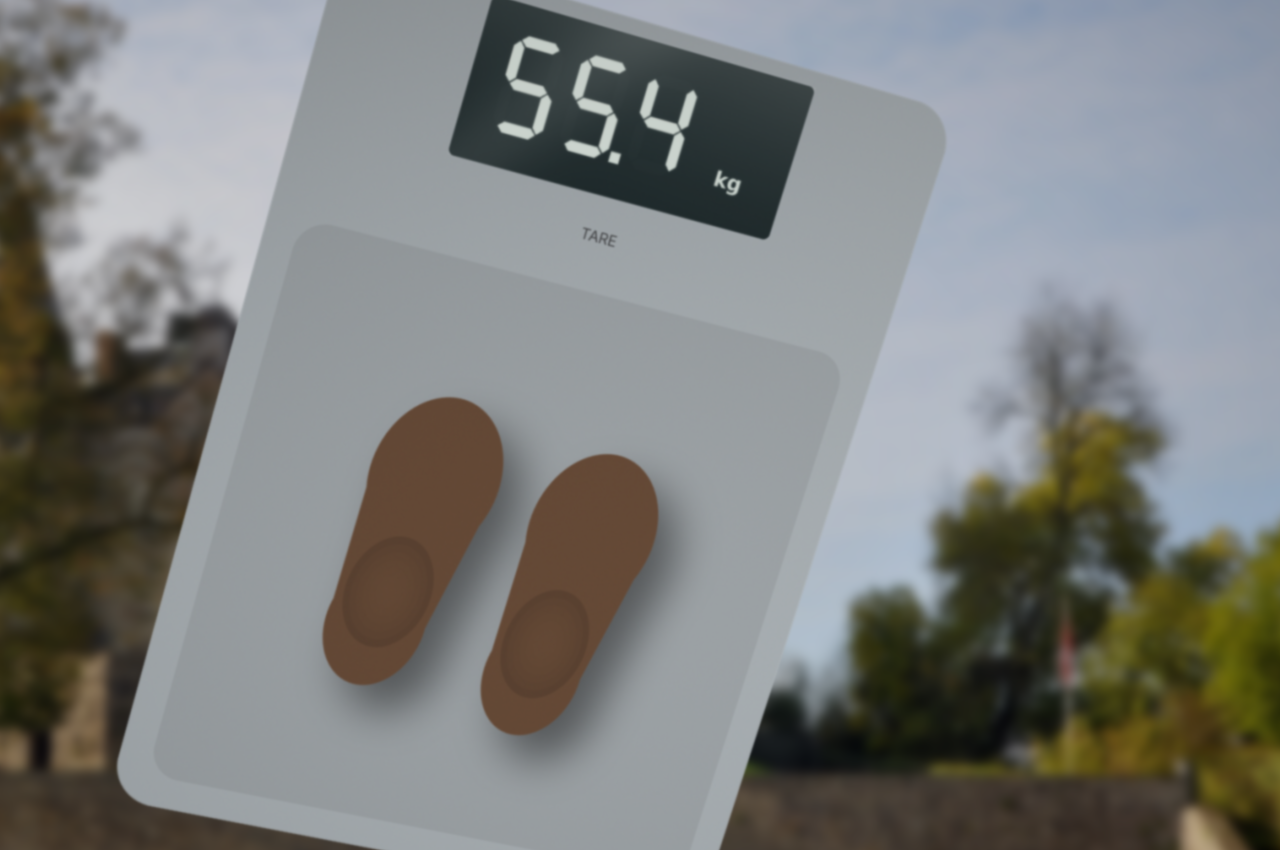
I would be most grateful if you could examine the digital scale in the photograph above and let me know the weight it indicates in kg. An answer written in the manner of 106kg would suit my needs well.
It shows 55.4kg
